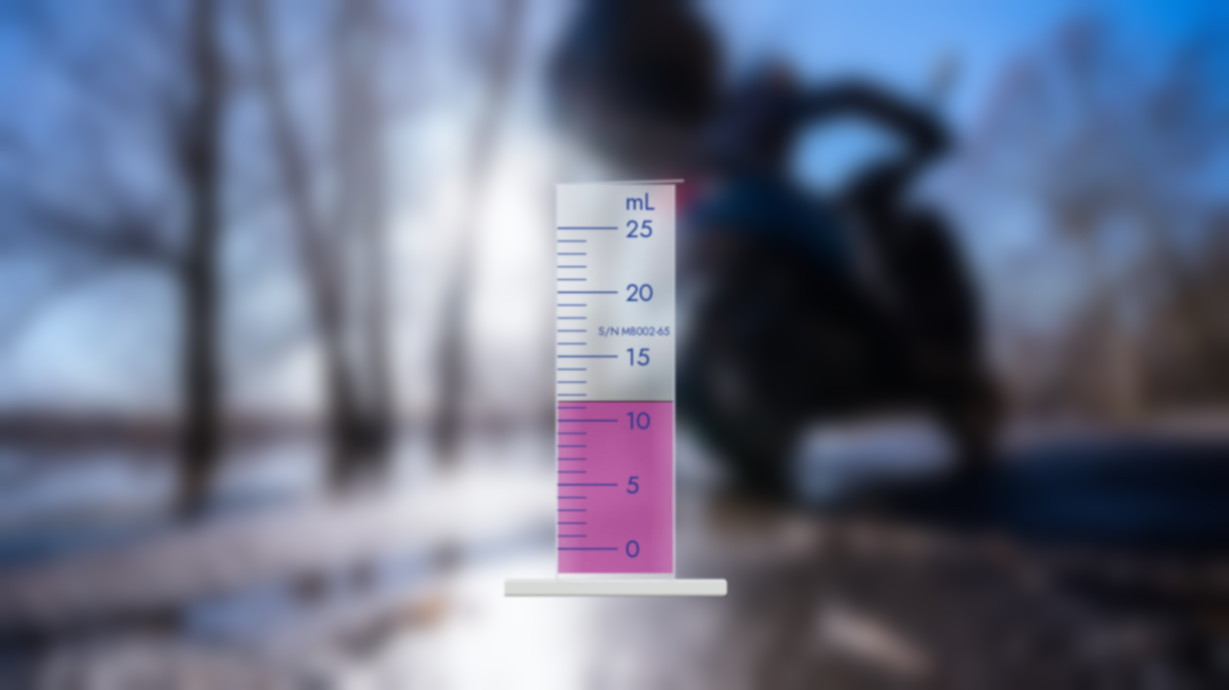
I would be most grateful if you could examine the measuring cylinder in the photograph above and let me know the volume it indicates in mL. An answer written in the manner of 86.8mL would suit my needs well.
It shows 11.5mL
